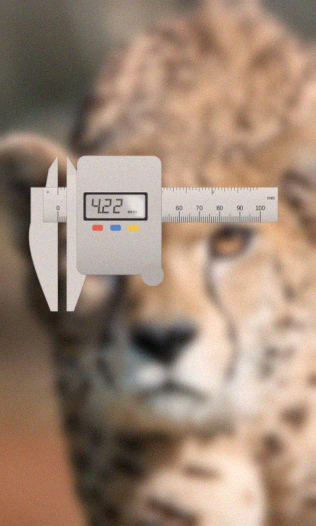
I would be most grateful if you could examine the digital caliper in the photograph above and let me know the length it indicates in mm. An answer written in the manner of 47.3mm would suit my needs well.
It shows 4.22mm
